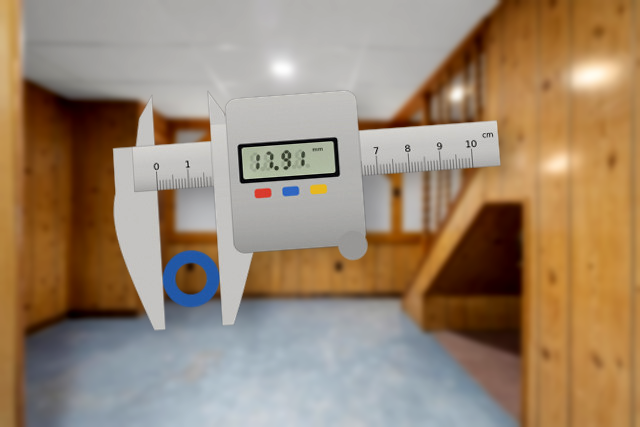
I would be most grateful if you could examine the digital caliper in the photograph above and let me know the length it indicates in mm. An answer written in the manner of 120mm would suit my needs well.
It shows 17.91mm
